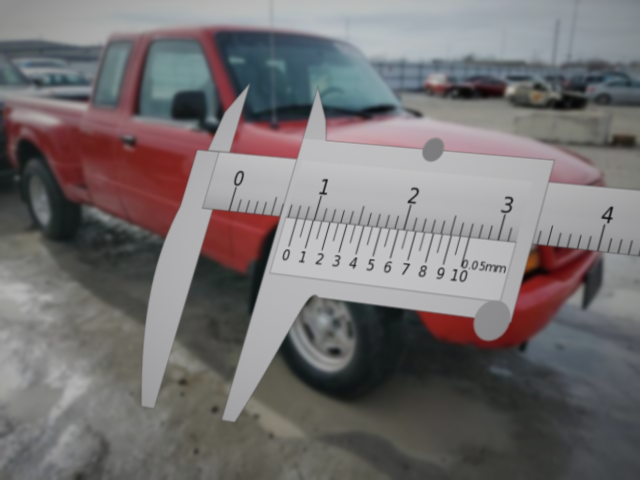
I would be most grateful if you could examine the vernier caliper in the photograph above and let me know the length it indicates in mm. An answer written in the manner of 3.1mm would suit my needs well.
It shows 8.0mm
